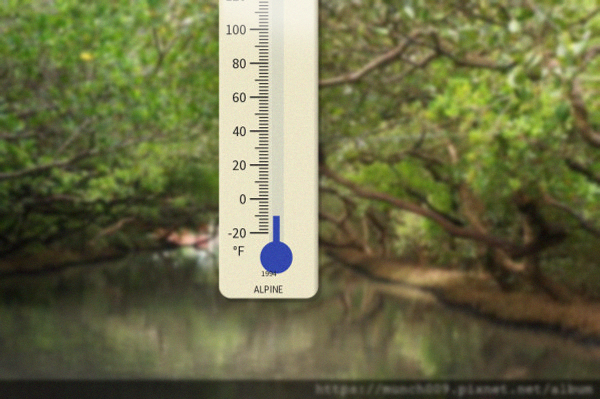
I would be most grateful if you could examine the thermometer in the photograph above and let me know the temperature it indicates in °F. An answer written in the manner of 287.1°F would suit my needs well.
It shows -10°F
